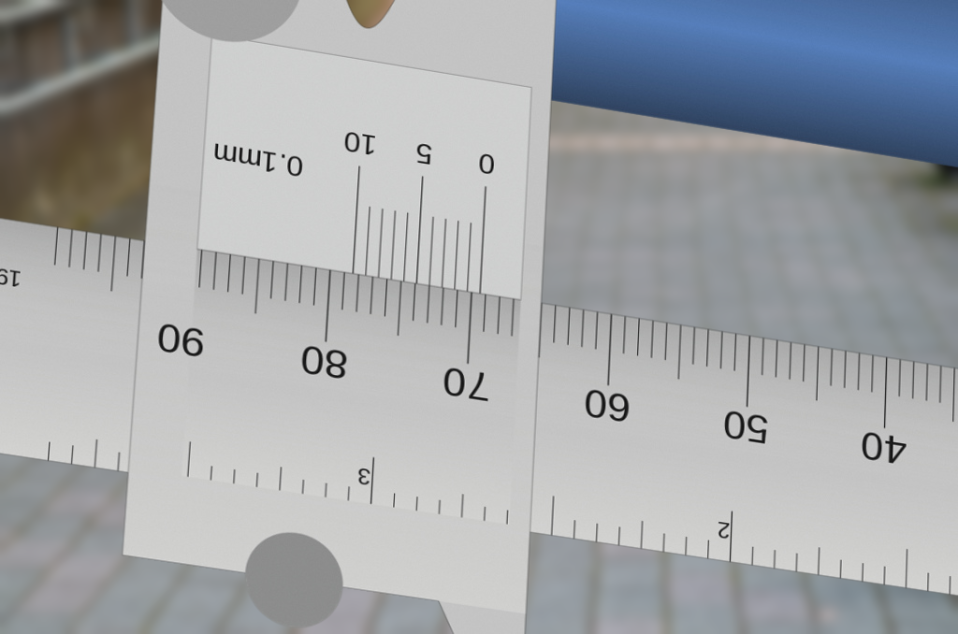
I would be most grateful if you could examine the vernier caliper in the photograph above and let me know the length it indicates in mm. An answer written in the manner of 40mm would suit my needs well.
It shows 69.4mm
